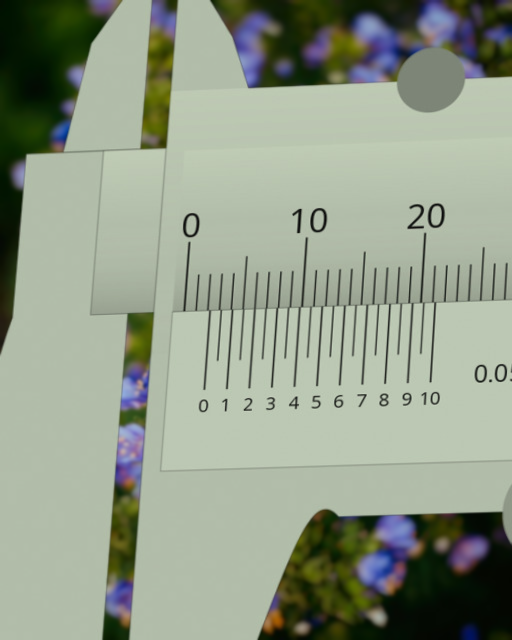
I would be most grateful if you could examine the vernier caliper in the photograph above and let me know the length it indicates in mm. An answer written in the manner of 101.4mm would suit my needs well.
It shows 2.2mm
